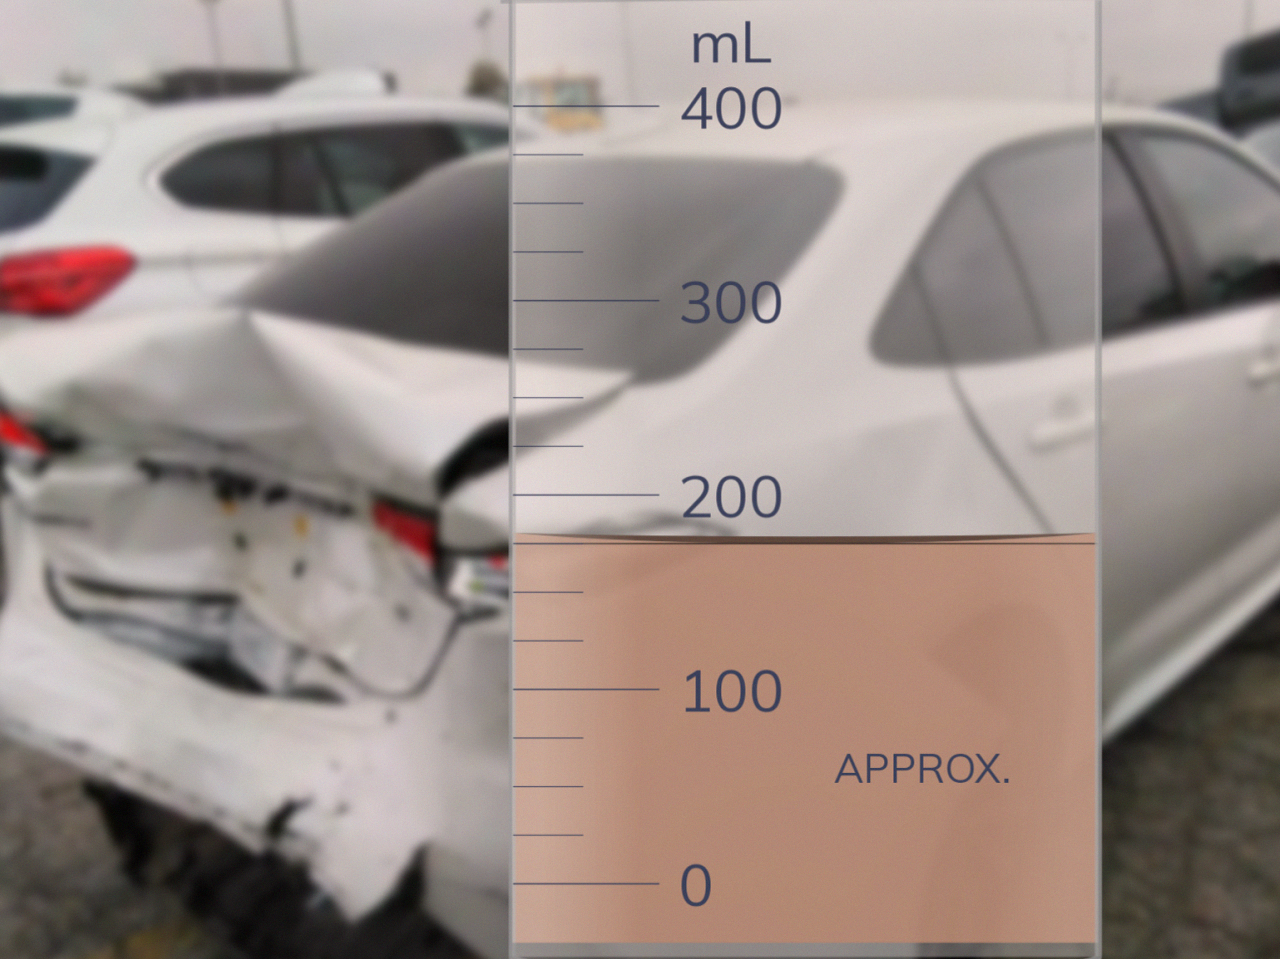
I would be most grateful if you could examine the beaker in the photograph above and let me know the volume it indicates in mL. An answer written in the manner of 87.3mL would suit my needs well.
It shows 175mL
